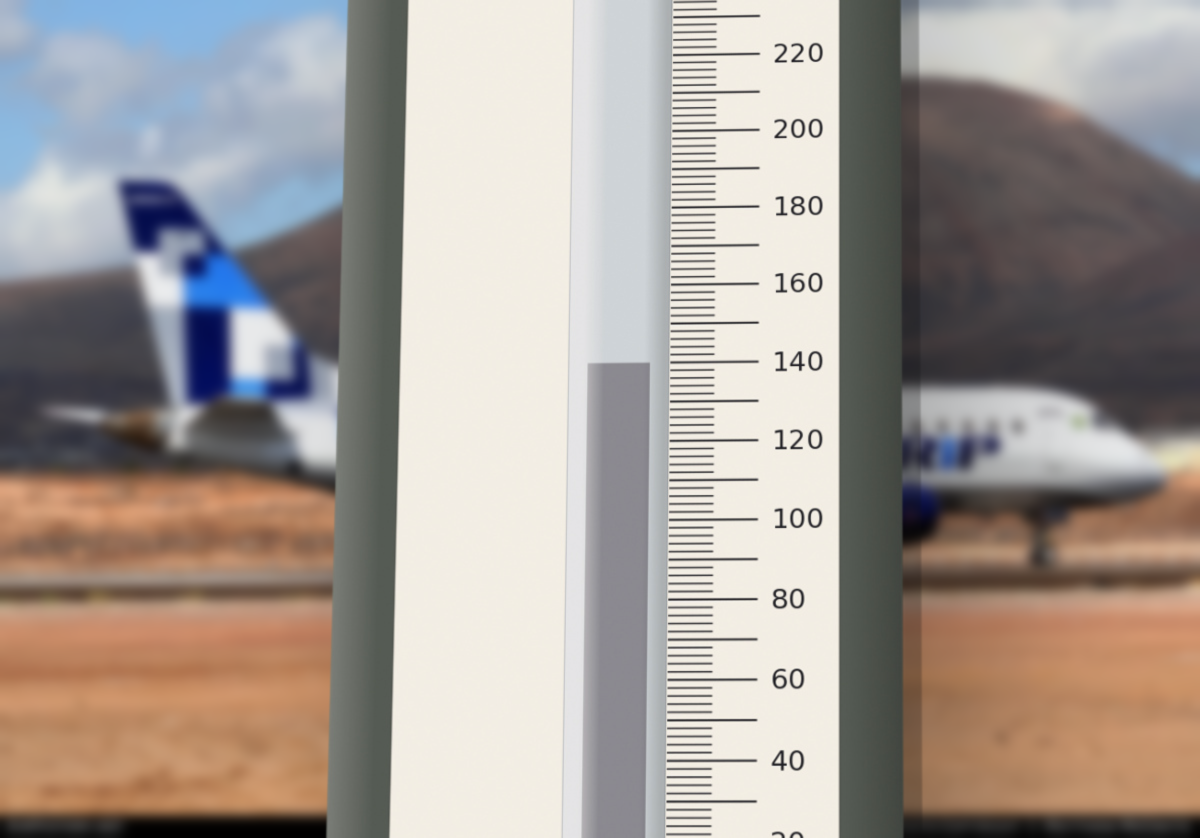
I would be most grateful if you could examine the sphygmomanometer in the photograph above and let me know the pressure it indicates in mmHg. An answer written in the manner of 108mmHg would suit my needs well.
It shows 140mmHg
